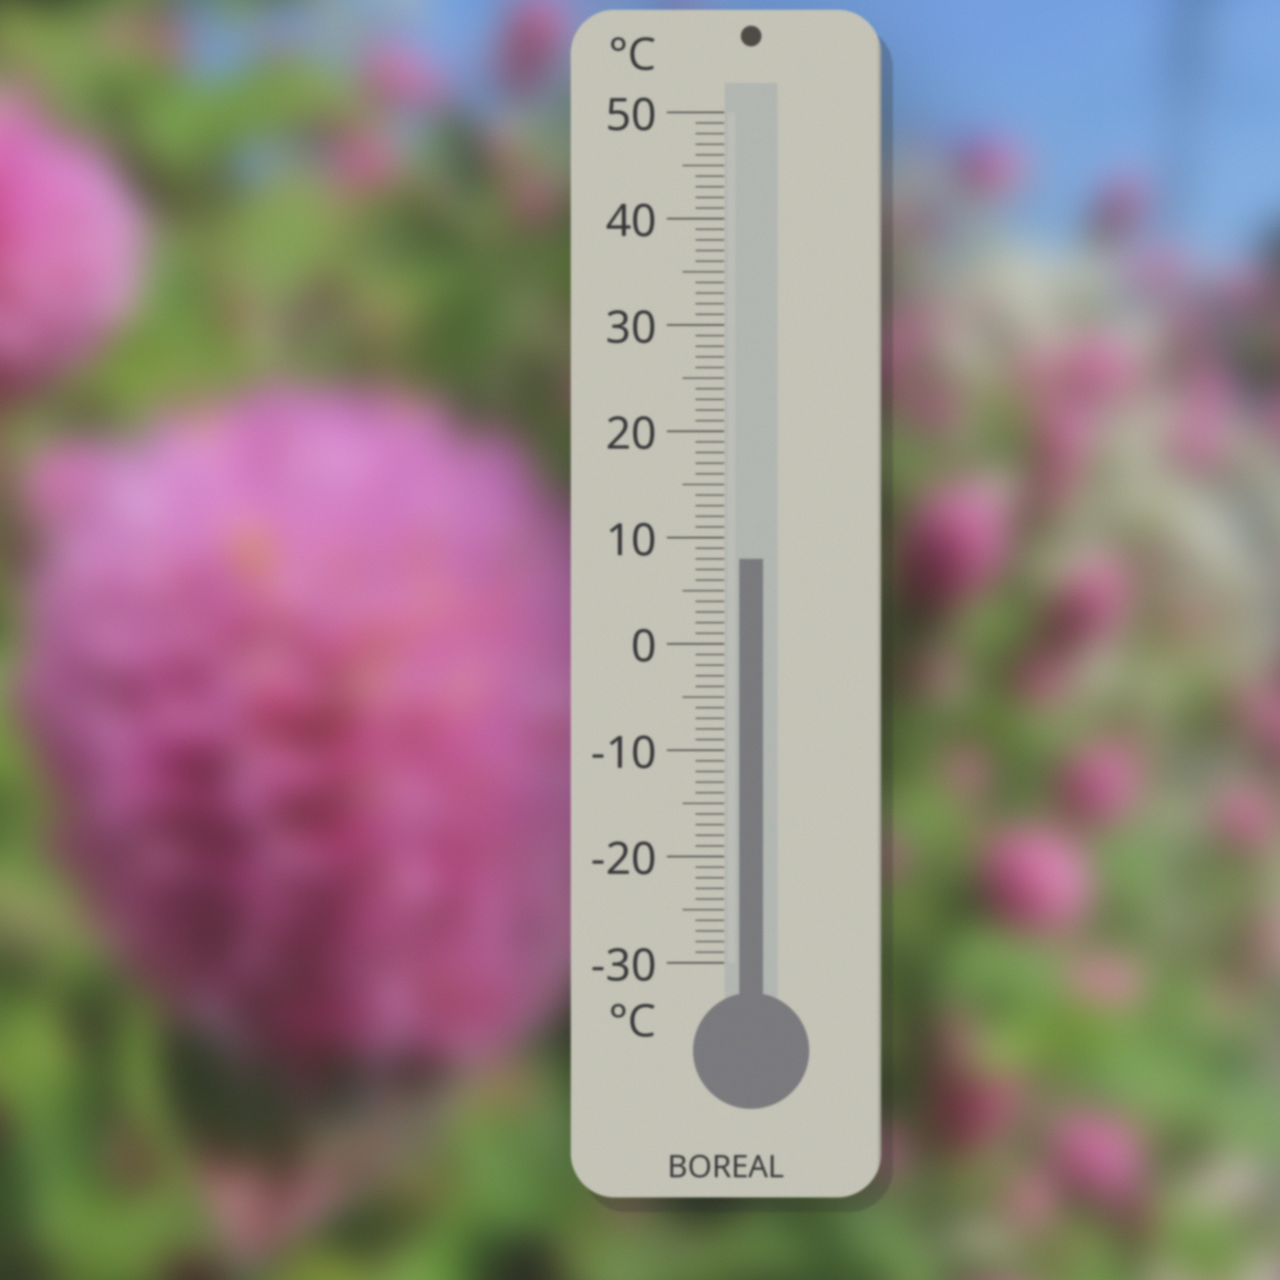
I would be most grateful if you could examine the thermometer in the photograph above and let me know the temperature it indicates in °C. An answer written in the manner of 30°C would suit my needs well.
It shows 8°C
